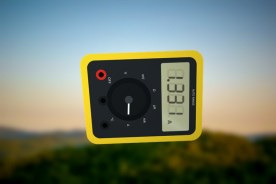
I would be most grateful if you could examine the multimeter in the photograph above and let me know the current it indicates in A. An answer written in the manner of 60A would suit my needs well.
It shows 1.331A
